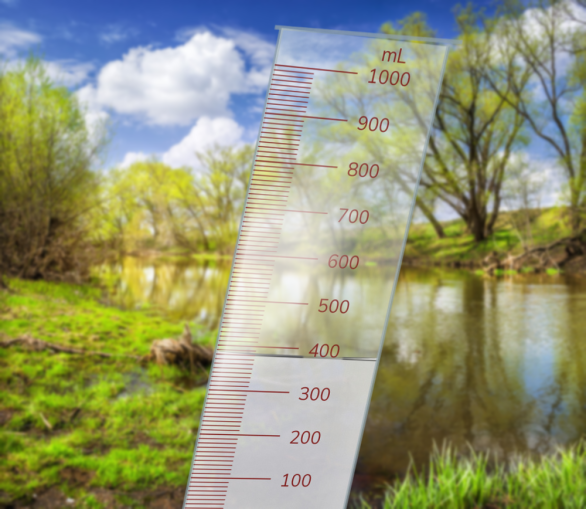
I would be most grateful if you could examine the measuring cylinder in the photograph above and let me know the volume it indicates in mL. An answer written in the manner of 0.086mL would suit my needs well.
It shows 380mL
